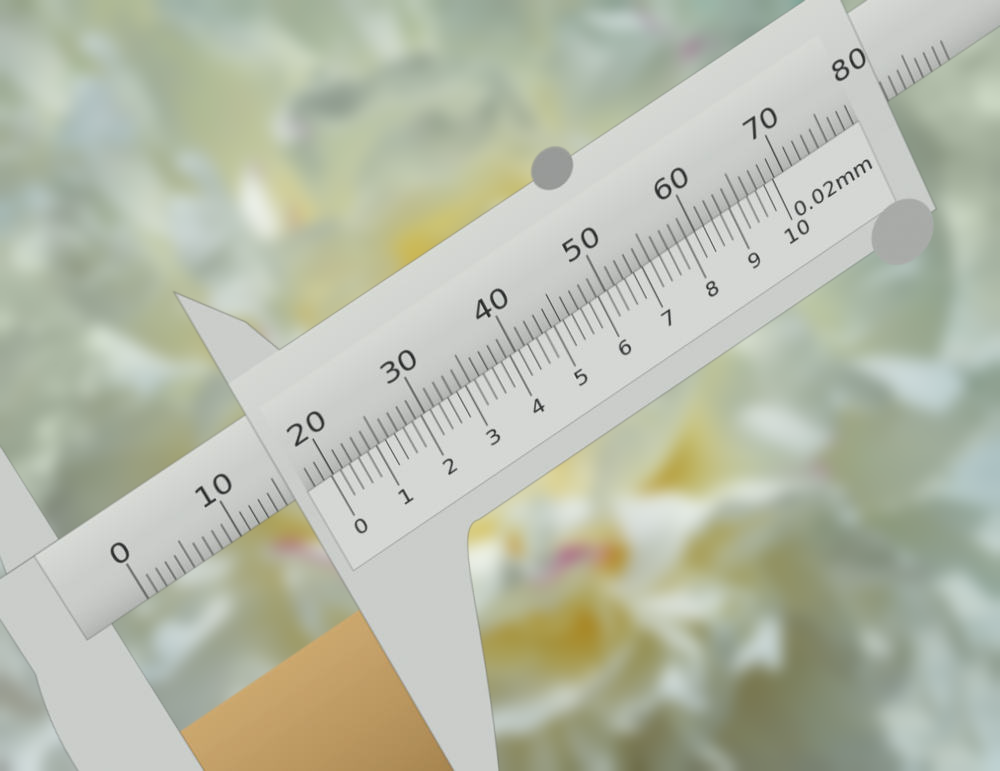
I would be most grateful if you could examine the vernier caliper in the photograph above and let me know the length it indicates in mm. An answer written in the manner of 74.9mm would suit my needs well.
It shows 19.8mm
